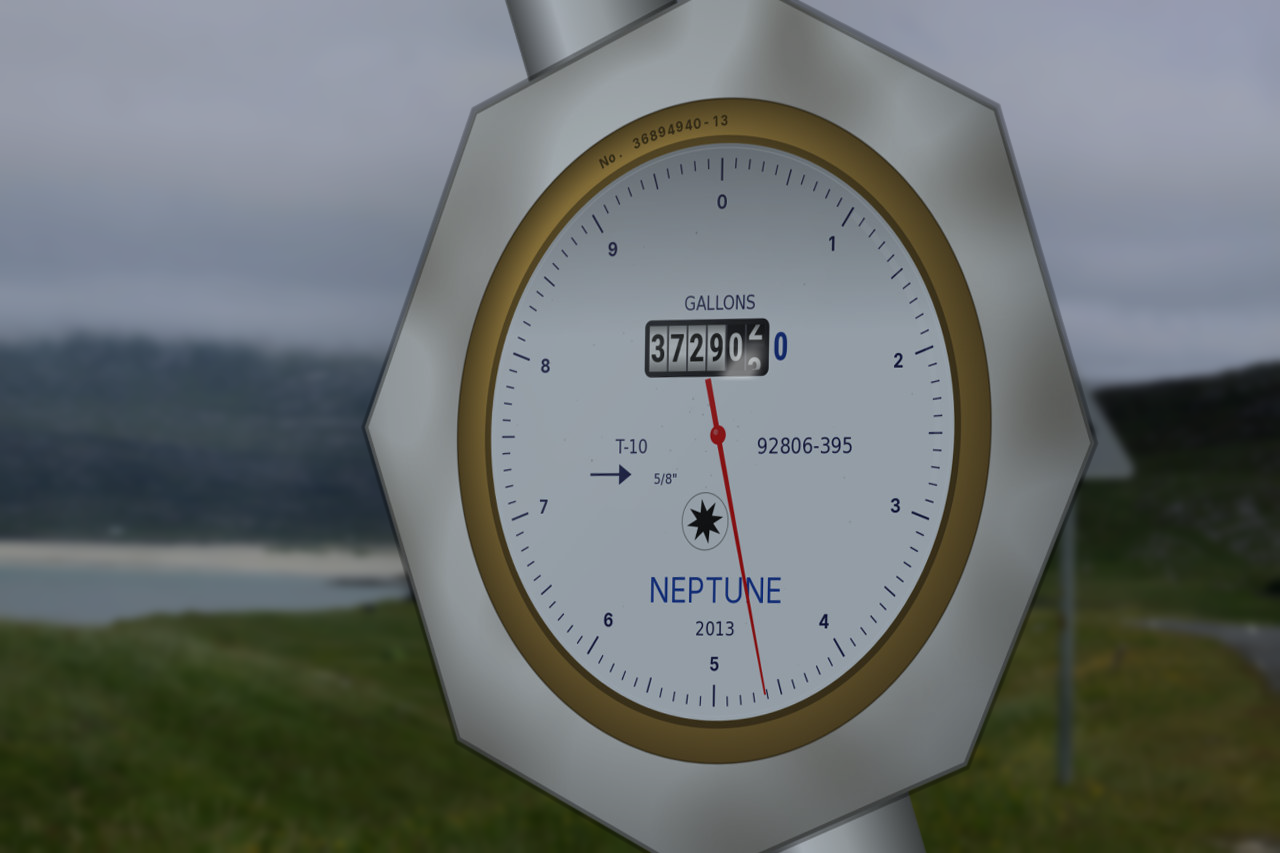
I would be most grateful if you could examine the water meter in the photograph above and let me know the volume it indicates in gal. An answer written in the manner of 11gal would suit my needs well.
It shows 3729024.6gal
